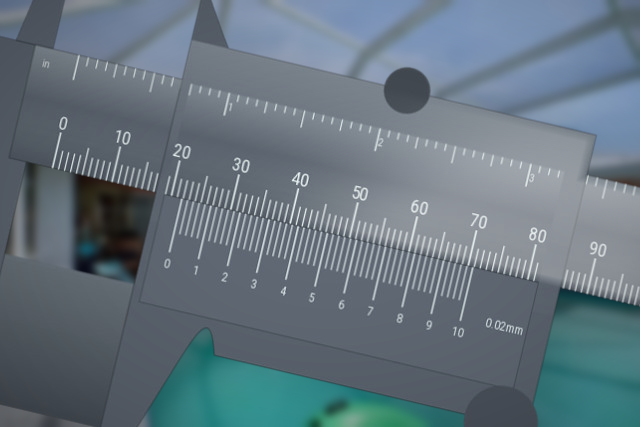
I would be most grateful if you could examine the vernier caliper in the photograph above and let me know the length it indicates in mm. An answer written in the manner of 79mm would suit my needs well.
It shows 21.8mm
